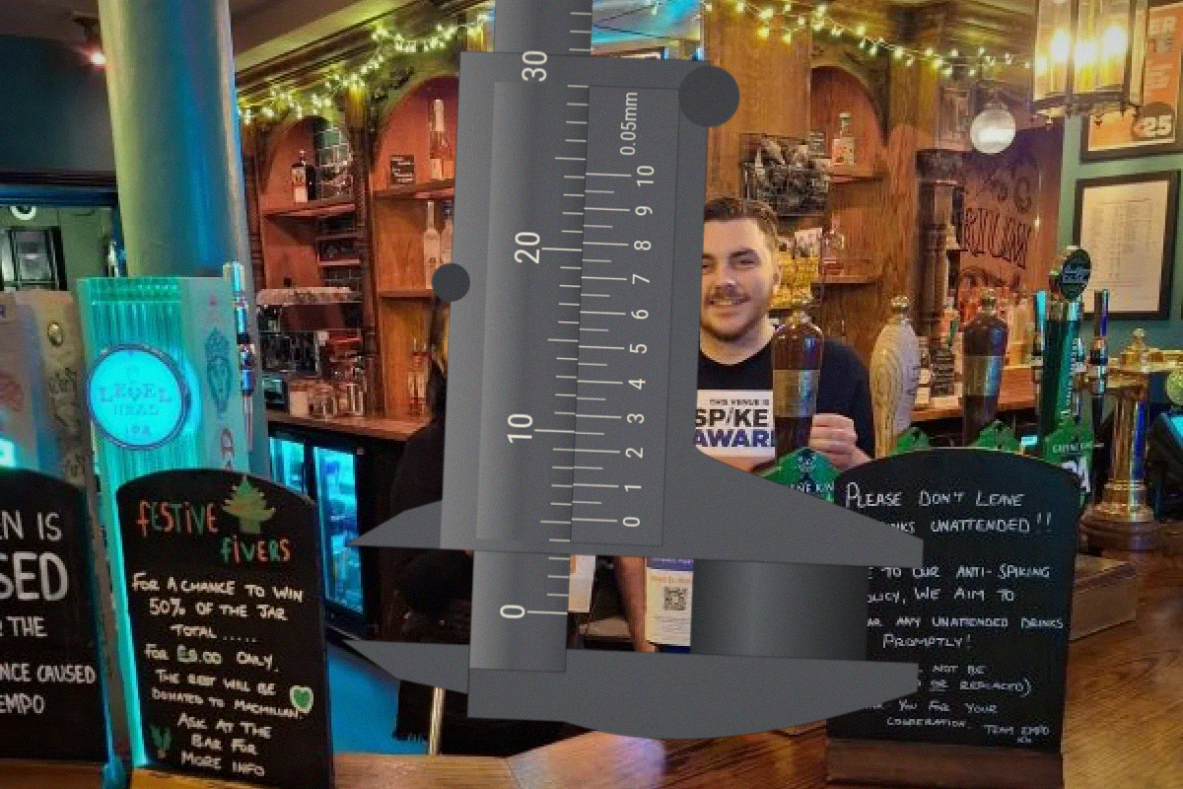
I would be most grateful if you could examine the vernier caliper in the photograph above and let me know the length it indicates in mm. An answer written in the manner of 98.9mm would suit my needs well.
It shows 5.2mm
